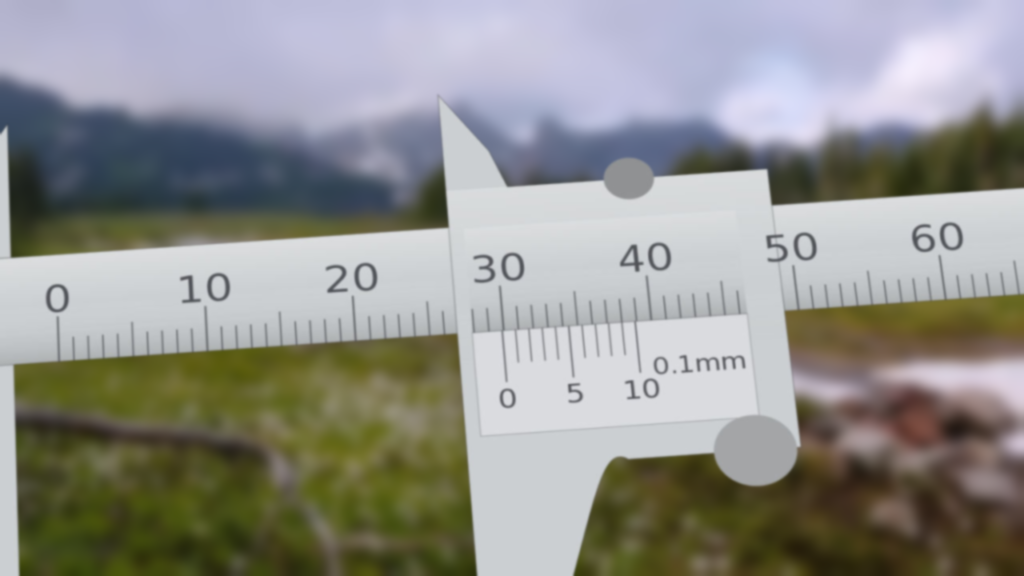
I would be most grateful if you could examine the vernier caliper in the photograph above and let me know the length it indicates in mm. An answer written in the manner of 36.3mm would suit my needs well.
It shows 29.9mm
